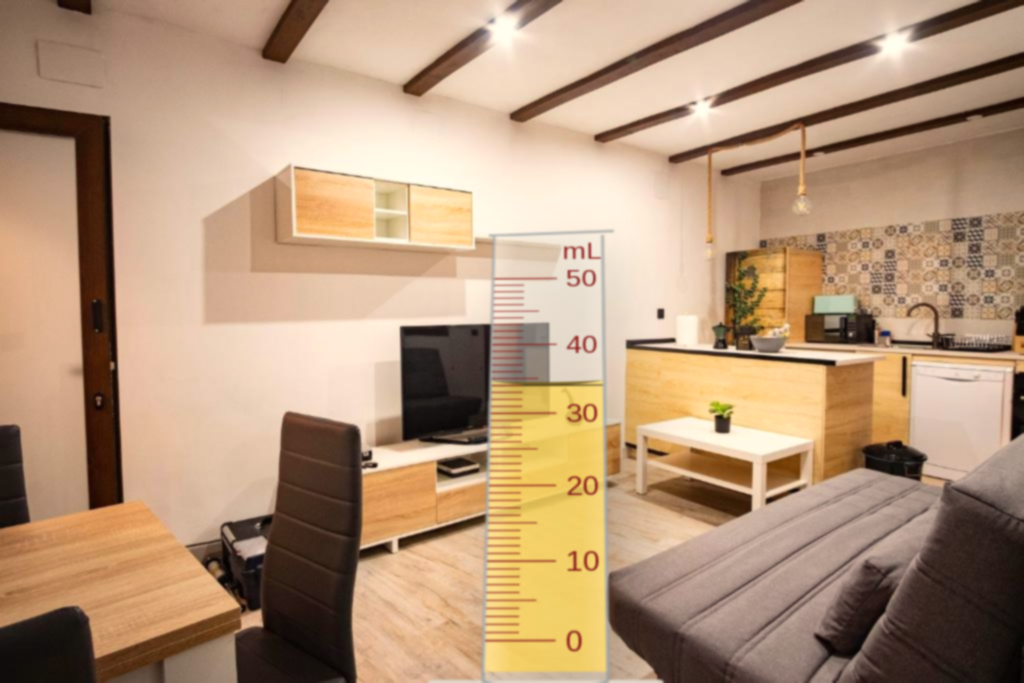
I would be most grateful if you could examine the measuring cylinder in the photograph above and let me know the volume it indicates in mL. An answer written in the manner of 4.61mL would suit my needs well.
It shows 34mL
